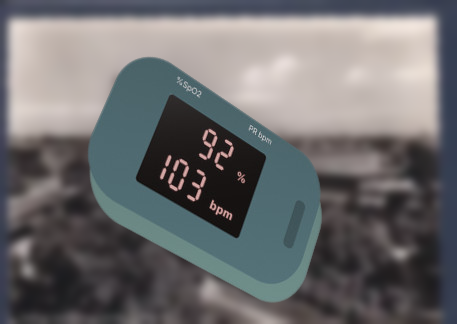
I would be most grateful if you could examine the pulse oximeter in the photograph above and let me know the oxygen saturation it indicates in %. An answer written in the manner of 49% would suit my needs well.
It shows 92%
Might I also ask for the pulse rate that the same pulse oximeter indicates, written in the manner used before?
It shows 103bpm
